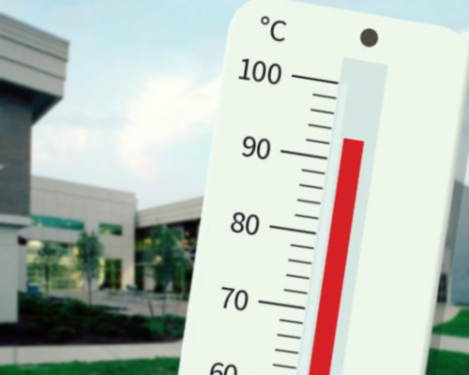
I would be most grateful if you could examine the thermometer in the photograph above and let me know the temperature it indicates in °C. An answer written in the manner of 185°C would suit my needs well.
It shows 93°C
